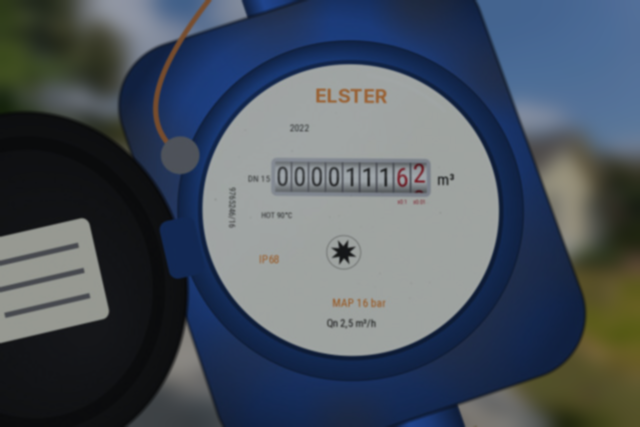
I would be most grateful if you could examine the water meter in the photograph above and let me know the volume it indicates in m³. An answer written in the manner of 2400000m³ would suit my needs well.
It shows 111.62m³
